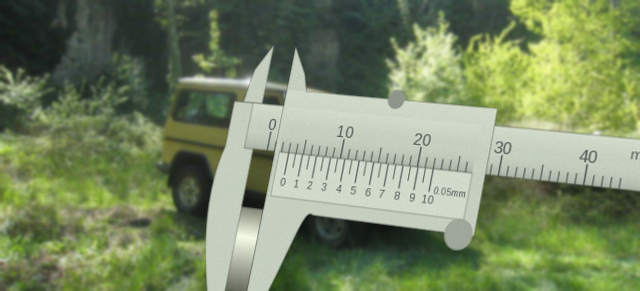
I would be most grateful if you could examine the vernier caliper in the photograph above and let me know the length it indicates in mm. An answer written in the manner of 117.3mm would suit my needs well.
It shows 3.0mm
